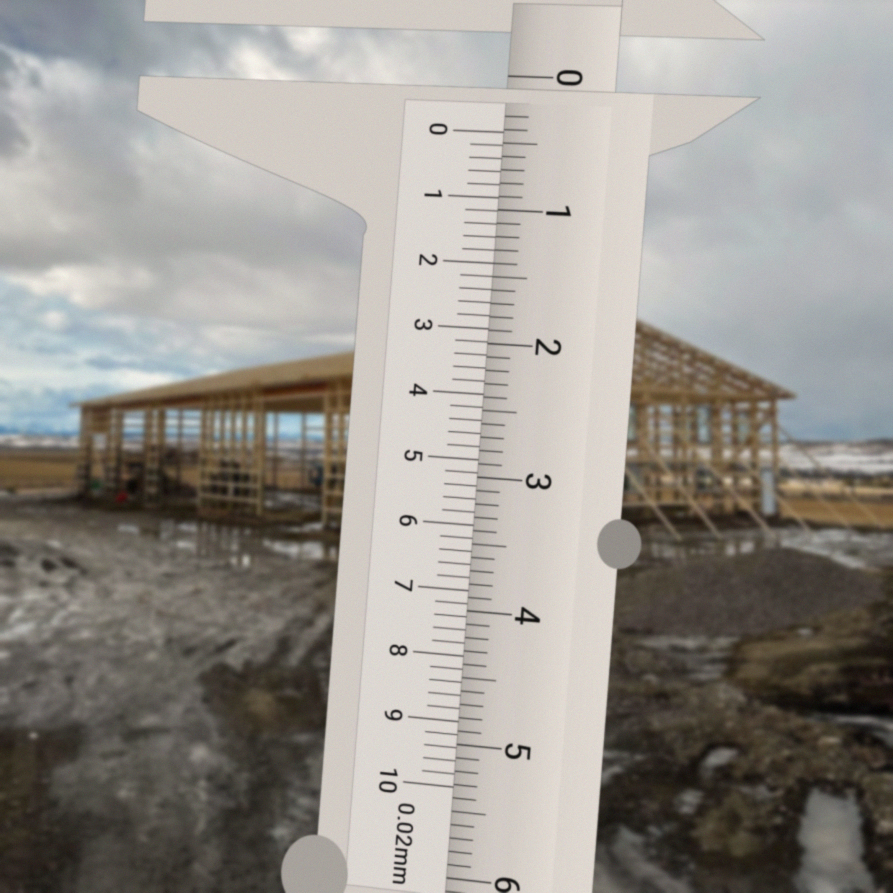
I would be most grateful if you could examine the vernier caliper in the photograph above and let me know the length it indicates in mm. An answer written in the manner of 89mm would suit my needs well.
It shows 4.2mm
